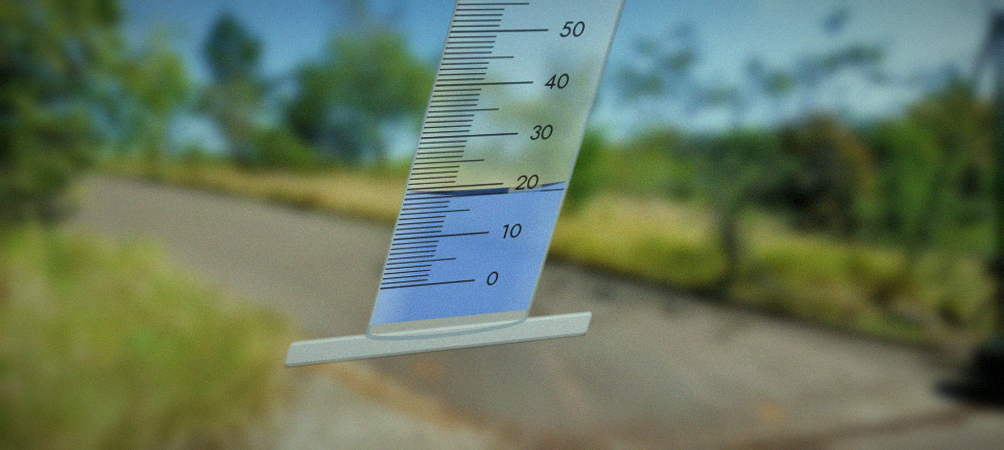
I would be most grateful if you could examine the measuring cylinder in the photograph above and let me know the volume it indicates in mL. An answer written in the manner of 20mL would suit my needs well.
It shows 18mL
